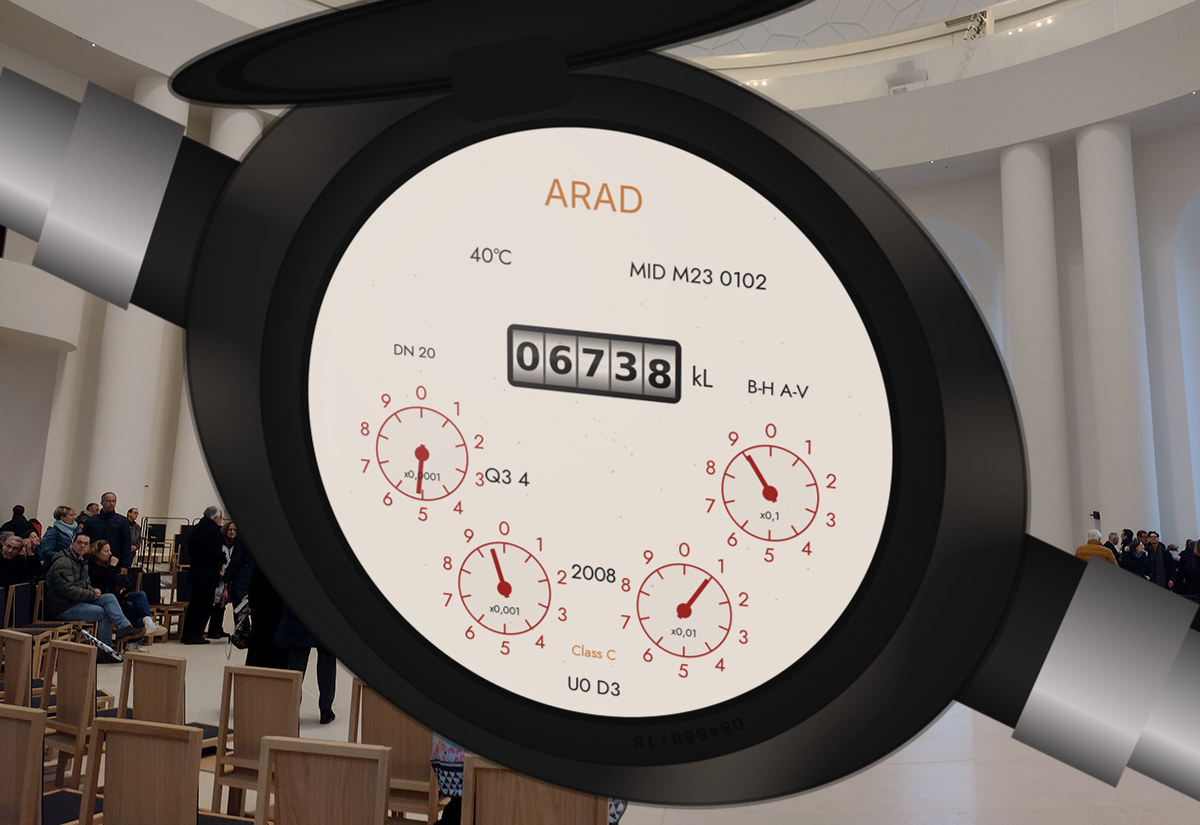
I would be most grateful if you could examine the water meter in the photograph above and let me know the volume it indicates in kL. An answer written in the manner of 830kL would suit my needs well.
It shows 6737.9095kL
